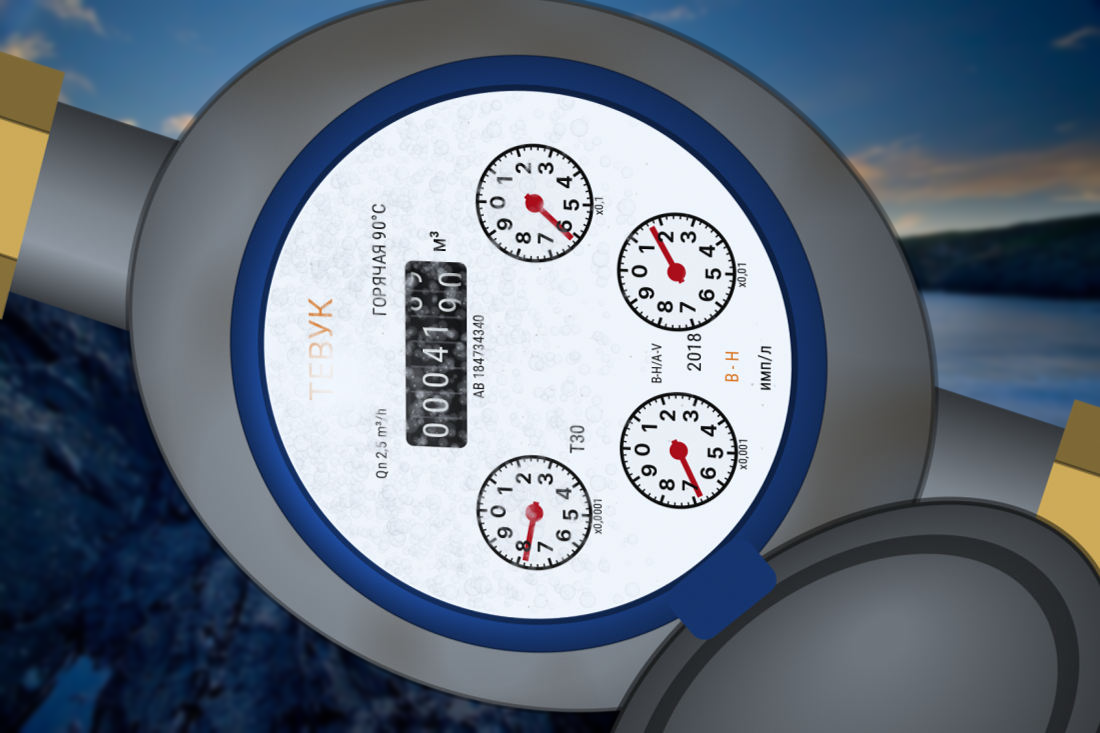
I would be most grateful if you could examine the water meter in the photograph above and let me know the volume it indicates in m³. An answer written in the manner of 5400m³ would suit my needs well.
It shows 4189.6167m³
